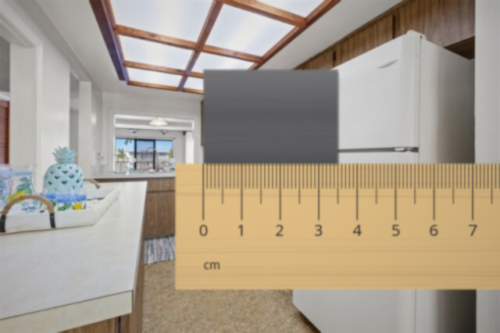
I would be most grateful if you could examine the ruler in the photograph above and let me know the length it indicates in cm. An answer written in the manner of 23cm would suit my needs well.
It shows 3.5cm
